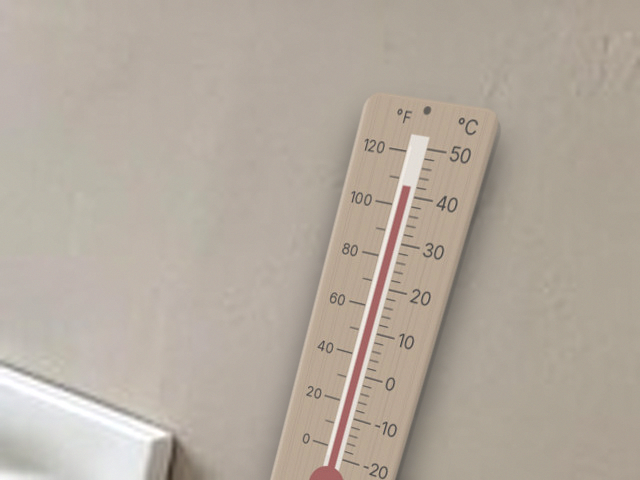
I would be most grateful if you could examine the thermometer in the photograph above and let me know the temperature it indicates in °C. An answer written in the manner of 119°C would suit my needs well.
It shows 42°C
